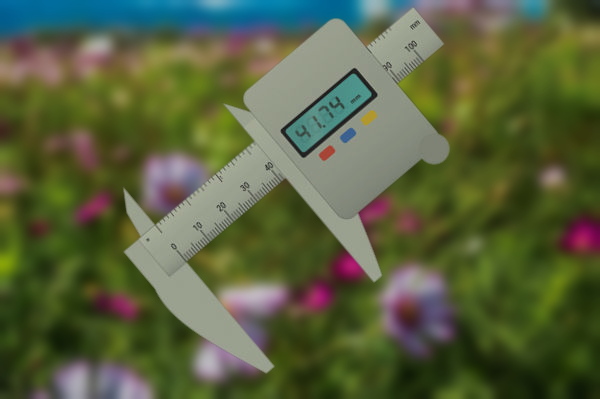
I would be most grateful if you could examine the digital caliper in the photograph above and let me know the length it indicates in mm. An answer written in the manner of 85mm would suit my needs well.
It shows 41.74mm
